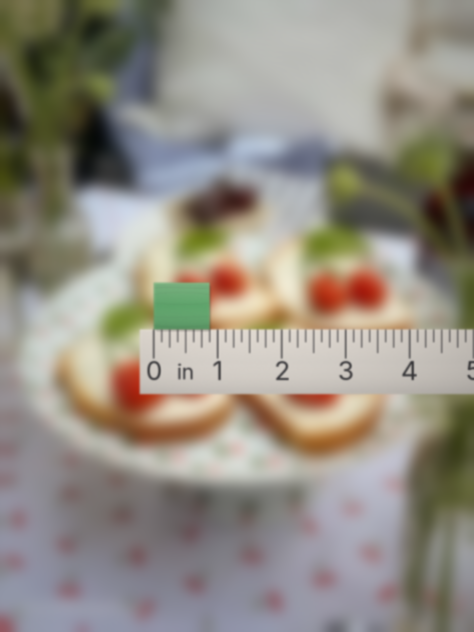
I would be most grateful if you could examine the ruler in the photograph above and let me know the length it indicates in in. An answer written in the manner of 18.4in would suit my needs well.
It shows 0.875in
